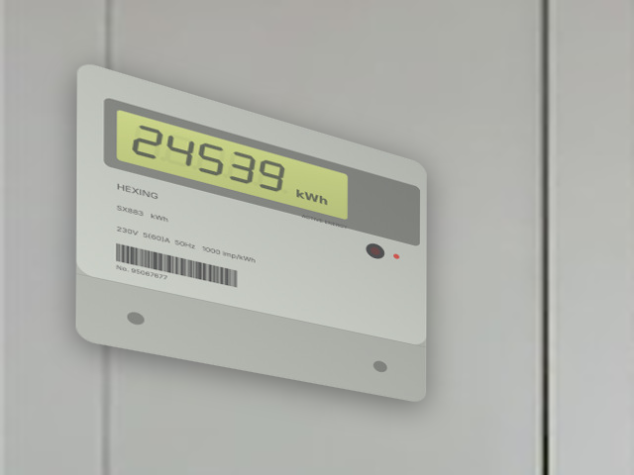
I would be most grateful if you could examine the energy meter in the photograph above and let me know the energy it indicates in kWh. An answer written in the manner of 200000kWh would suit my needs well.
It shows 24539kWh
